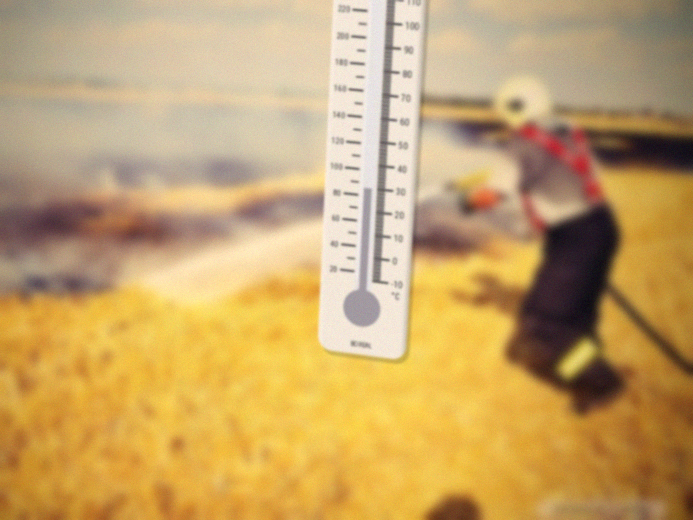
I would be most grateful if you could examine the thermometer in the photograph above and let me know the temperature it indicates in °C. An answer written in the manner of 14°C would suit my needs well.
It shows 30°C
